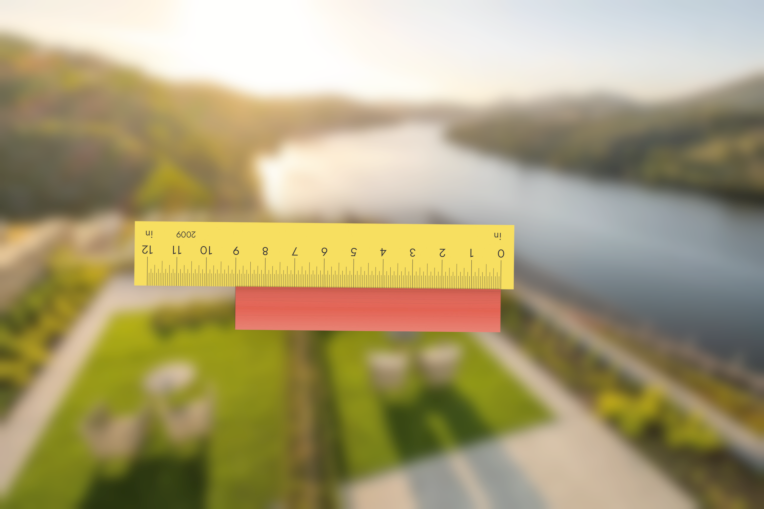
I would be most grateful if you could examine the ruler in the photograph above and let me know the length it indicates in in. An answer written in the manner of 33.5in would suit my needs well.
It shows 9in
